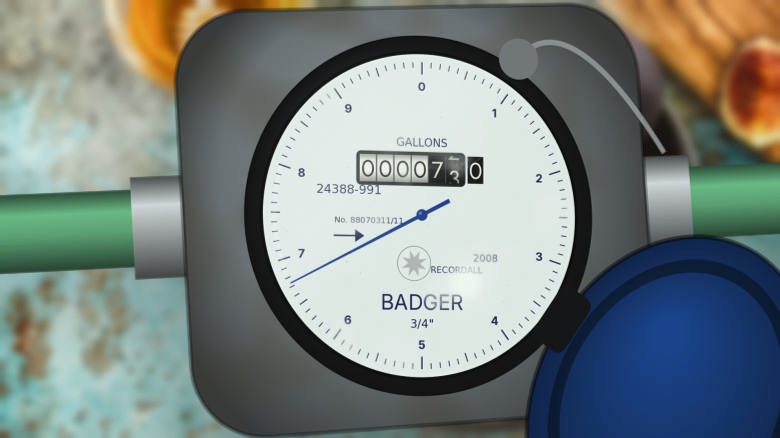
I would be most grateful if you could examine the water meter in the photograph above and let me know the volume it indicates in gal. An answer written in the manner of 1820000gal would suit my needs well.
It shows 726.7gal
